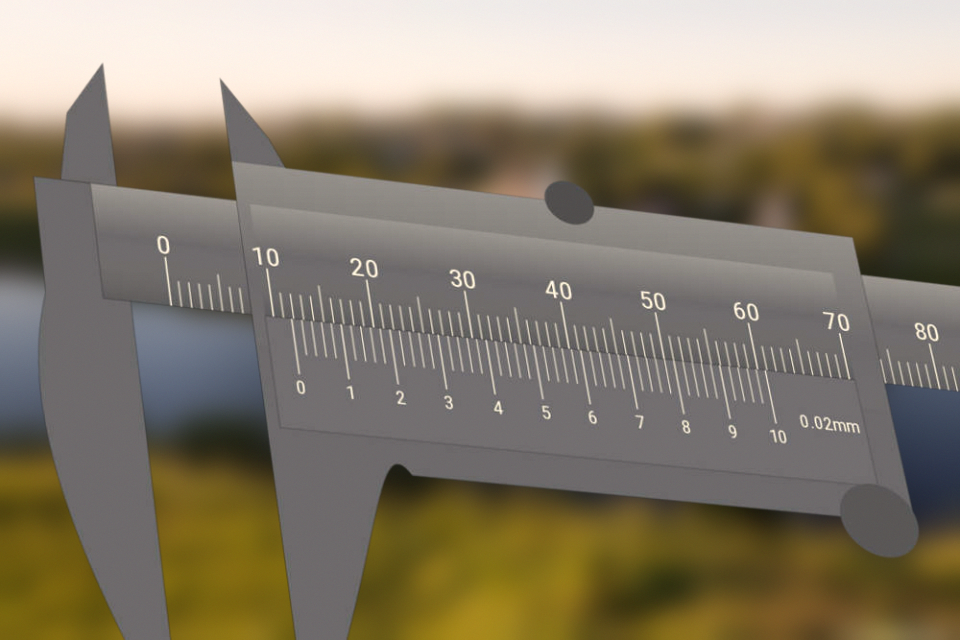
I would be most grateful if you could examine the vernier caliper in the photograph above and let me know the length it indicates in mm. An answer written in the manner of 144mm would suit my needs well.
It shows 11.8mm
